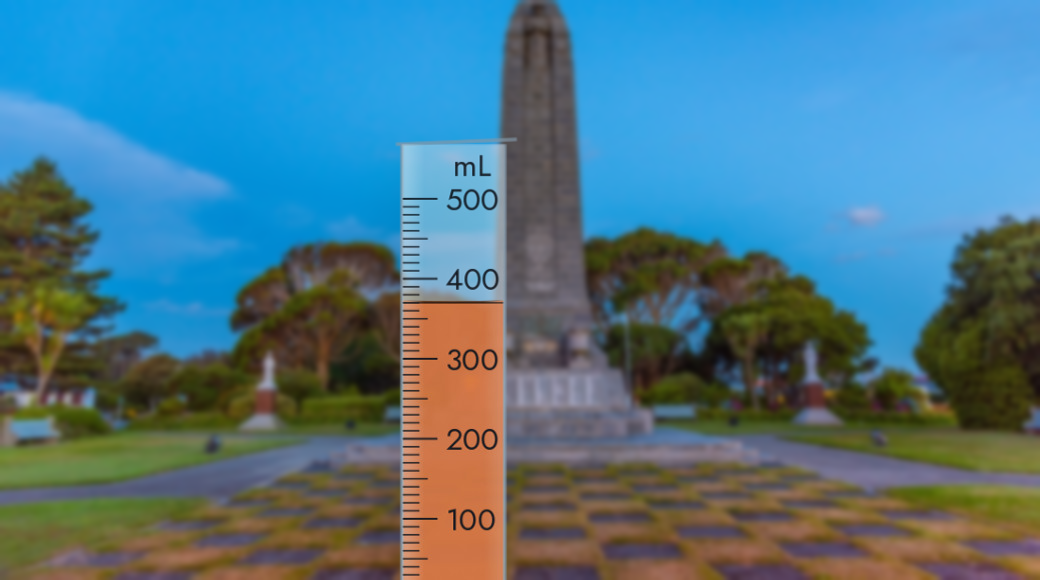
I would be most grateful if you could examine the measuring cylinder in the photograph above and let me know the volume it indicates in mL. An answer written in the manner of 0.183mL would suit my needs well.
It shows 370mL
